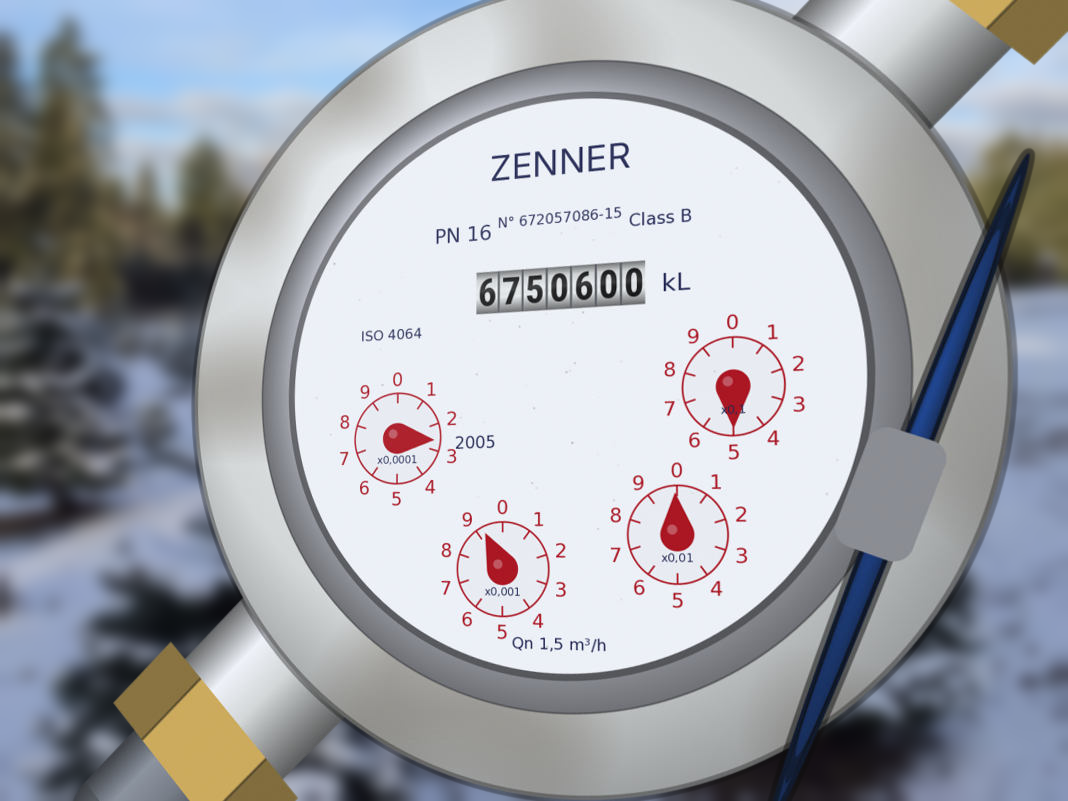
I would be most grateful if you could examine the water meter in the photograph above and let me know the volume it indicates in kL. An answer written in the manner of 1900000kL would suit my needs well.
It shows 6750600.4992kL
